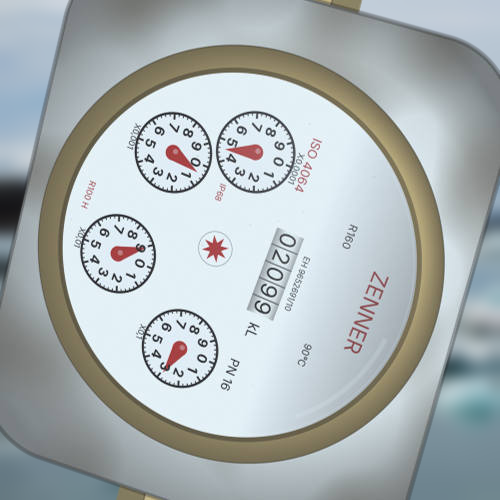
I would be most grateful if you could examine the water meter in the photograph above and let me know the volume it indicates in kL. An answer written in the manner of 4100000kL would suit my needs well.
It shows 2099.2904kL
